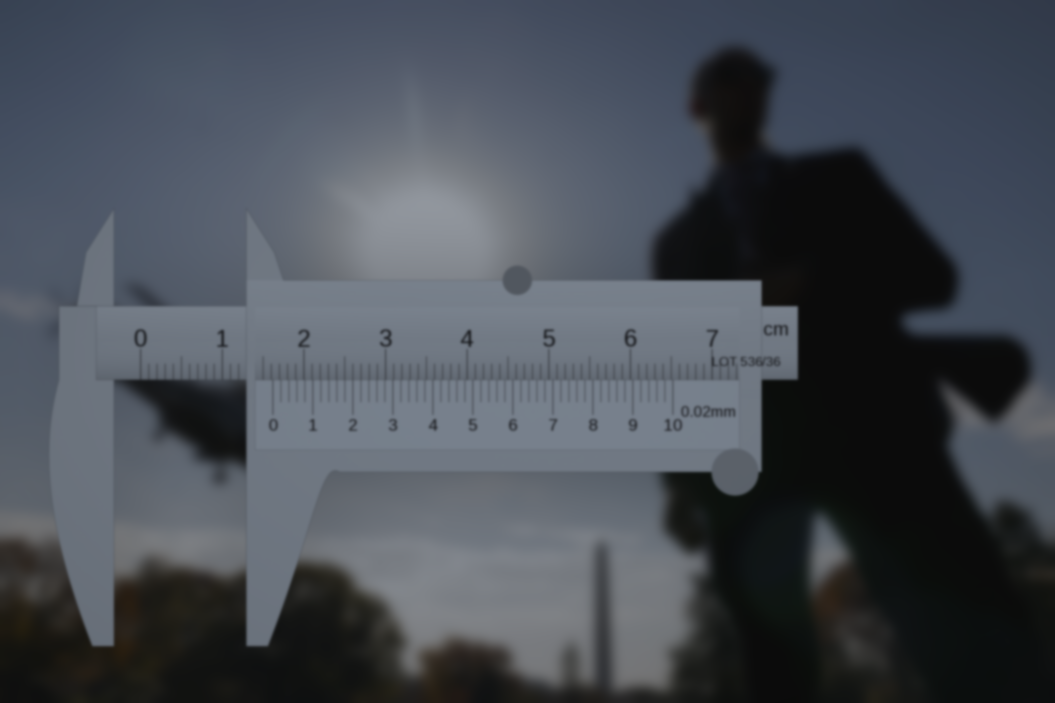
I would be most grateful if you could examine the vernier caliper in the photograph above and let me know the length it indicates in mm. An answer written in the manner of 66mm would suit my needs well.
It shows 16.2mm
